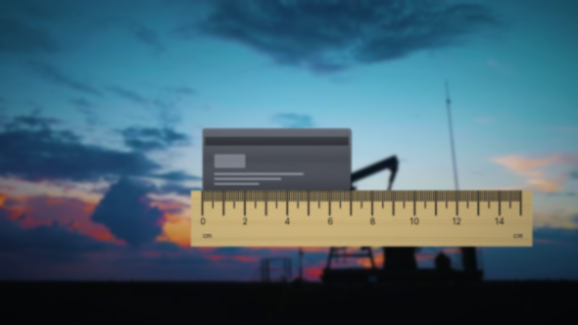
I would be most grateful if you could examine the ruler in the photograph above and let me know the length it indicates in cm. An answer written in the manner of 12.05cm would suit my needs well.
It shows 7cm
